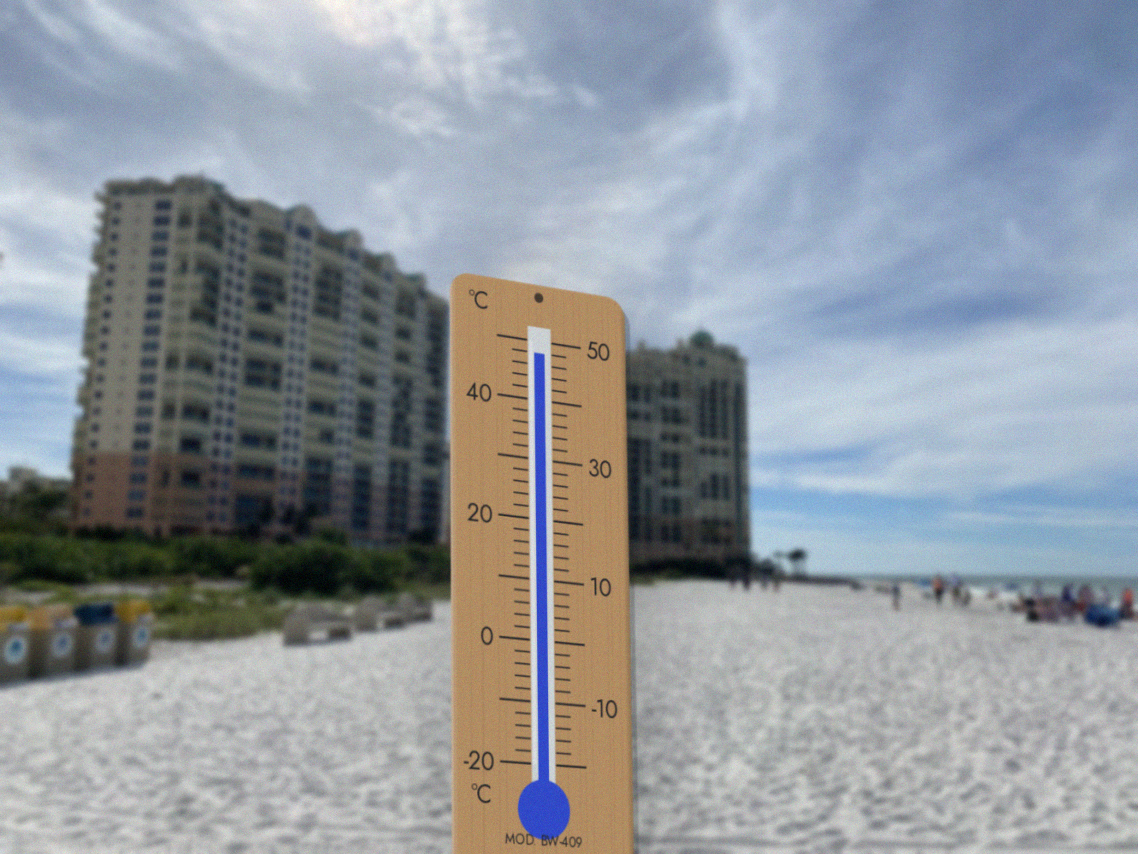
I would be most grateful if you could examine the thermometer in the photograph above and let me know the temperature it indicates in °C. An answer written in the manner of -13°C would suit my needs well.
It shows 48°C
